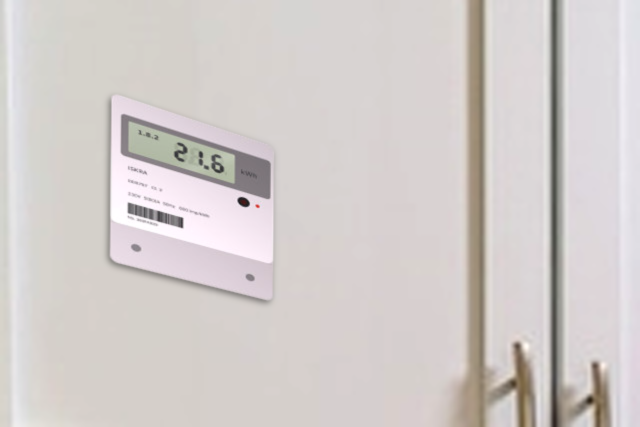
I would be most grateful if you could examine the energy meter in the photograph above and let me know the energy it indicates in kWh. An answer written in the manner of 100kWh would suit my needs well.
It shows 21.6kWh
